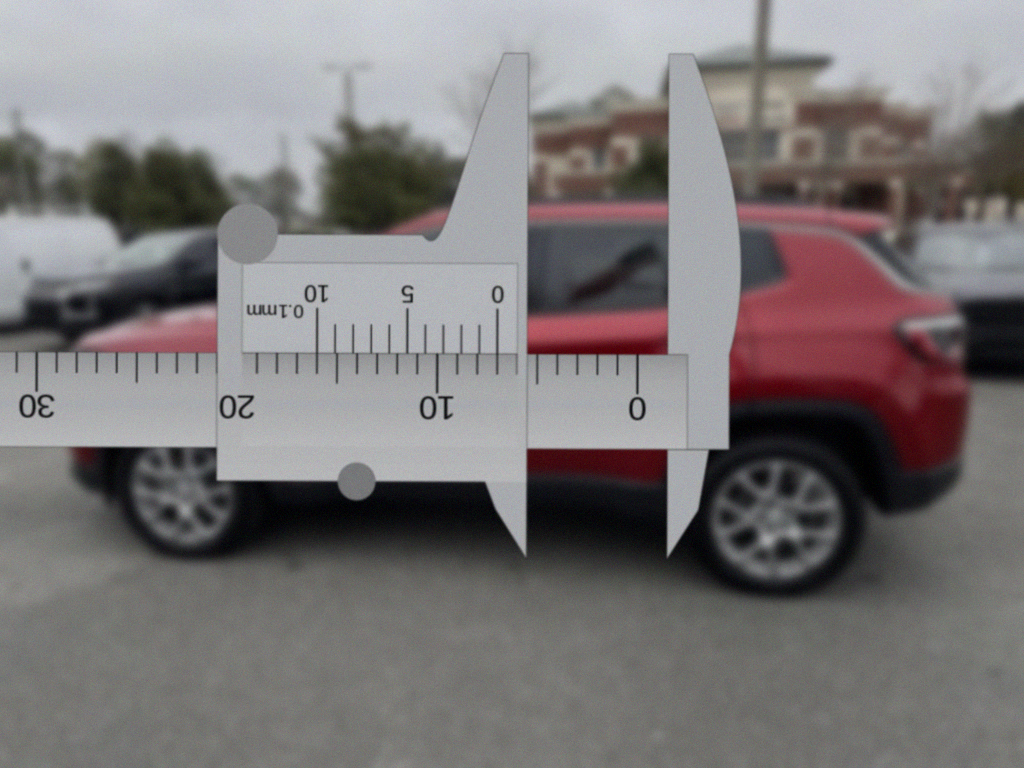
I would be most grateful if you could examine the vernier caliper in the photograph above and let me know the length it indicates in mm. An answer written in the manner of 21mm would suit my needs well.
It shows 7.0mm
